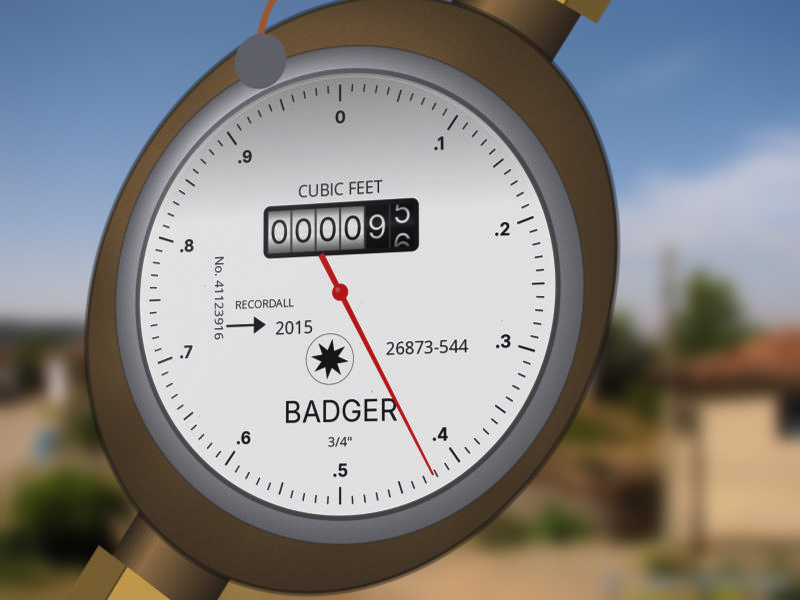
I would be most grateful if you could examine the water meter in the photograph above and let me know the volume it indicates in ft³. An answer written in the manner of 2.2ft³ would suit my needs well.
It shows 95.42ft³
